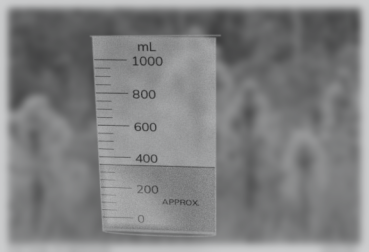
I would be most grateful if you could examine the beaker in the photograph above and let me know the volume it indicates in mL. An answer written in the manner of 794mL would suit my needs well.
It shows 350mL
